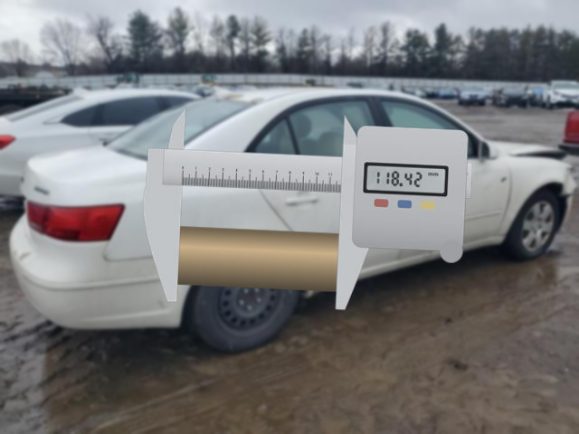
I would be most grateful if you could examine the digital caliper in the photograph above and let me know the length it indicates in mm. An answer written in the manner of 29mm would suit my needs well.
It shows 118.42mm
